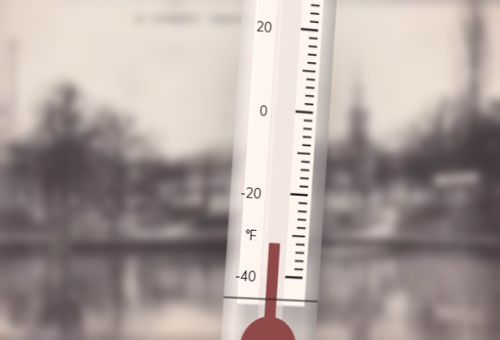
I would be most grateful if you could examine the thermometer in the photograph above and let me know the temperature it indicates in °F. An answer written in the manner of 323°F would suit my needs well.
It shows -32°F
